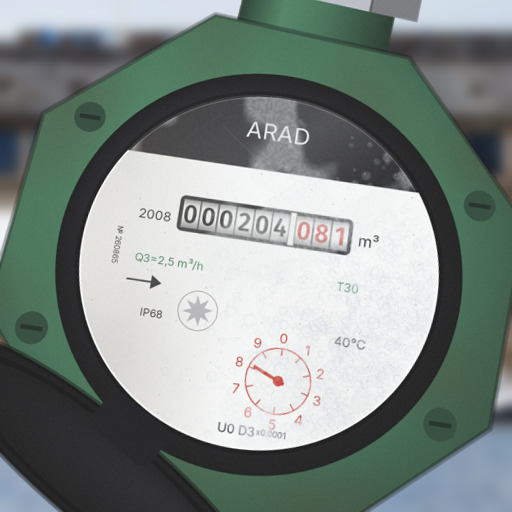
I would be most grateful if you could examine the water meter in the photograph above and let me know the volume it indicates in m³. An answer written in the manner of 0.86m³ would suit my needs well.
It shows 204.0818m³
